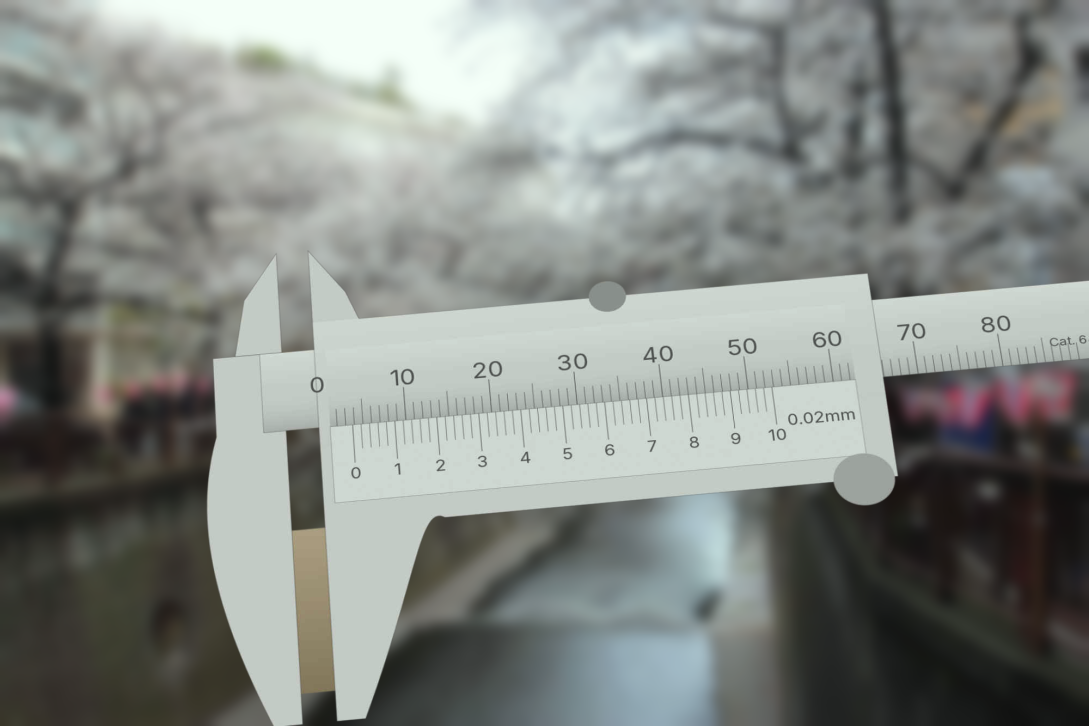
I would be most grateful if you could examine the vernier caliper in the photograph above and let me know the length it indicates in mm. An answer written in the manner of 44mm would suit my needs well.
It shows 3.8mm
